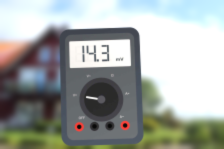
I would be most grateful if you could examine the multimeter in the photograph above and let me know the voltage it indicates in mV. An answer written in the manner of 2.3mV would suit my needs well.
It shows 14.3mV
